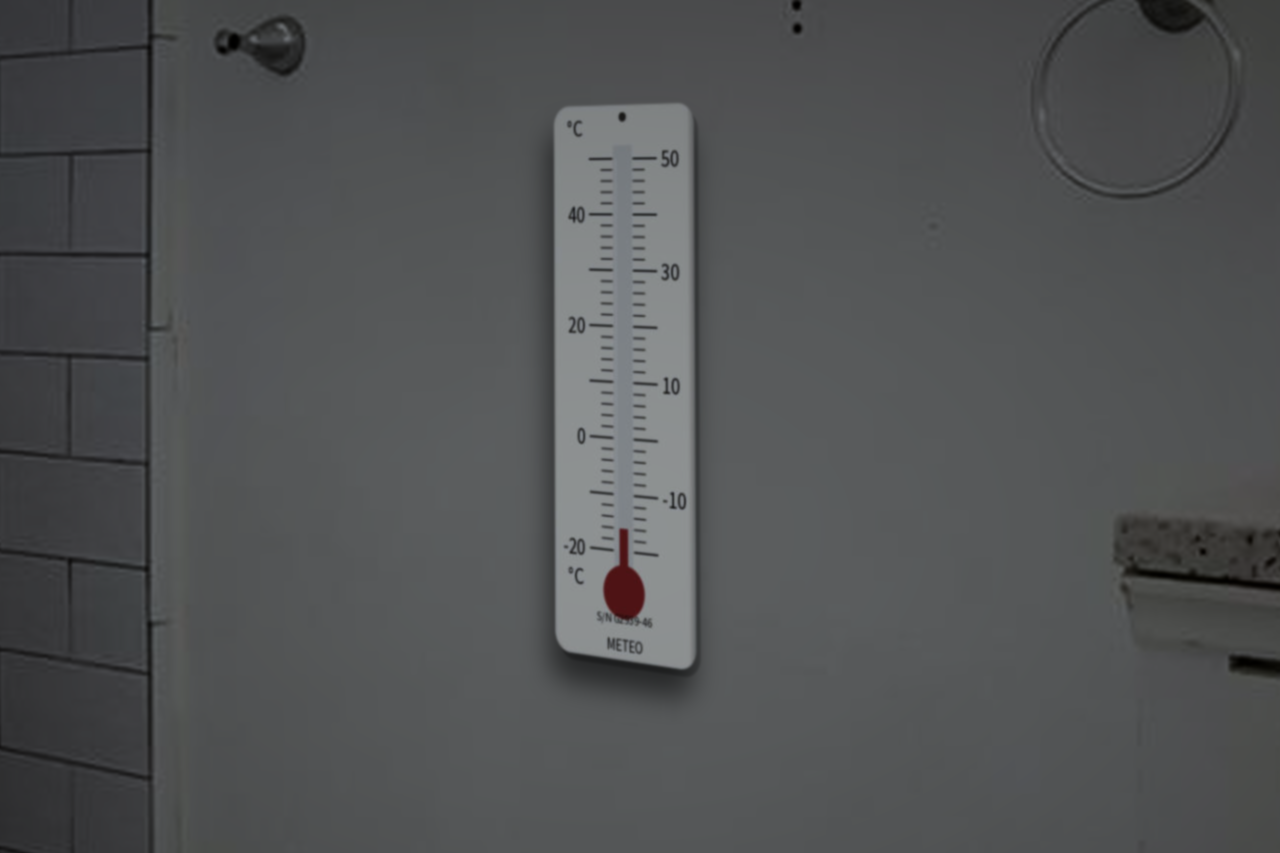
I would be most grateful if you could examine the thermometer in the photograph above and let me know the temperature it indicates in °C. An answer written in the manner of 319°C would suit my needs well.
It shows -16°C
